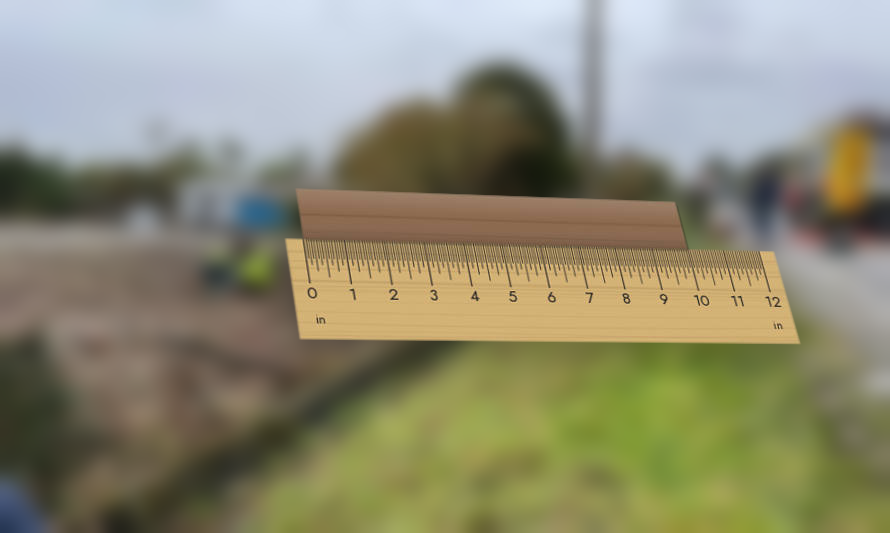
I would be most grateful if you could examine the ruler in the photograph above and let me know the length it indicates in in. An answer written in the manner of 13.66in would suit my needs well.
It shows 10in
